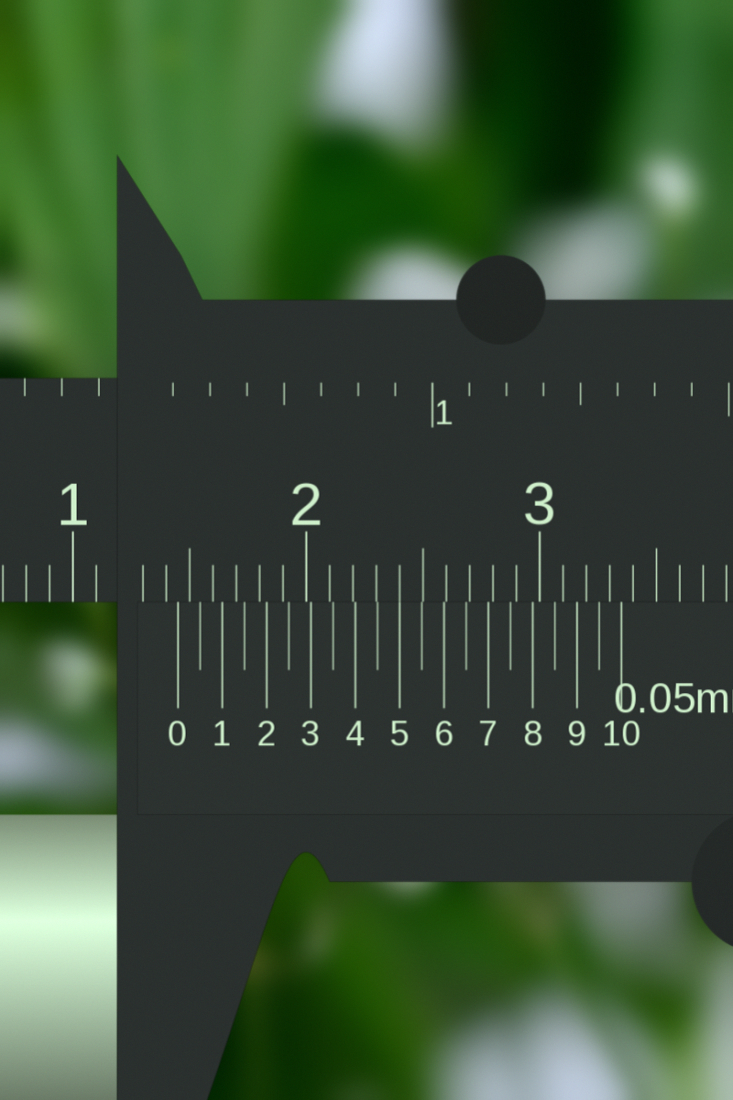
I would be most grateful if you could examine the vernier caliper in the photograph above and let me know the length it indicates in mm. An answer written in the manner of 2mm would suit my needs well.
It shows 14.50mm
